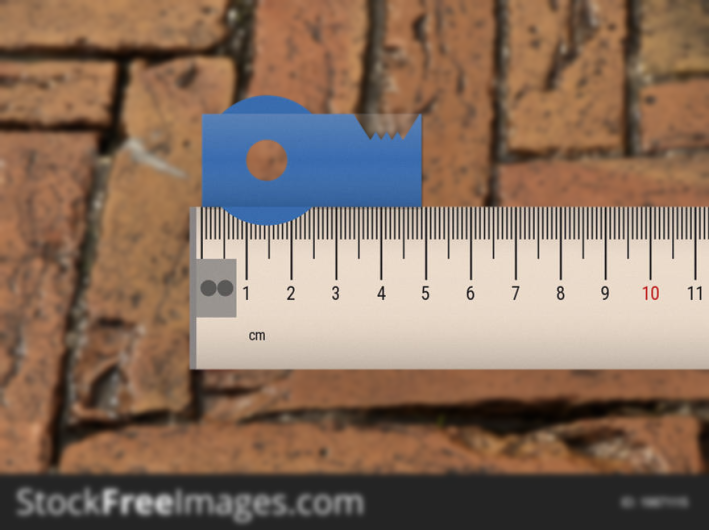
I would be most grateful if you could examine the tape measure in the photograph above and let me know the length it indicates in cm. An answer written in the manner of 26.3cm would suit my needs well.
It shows 4.9cm
